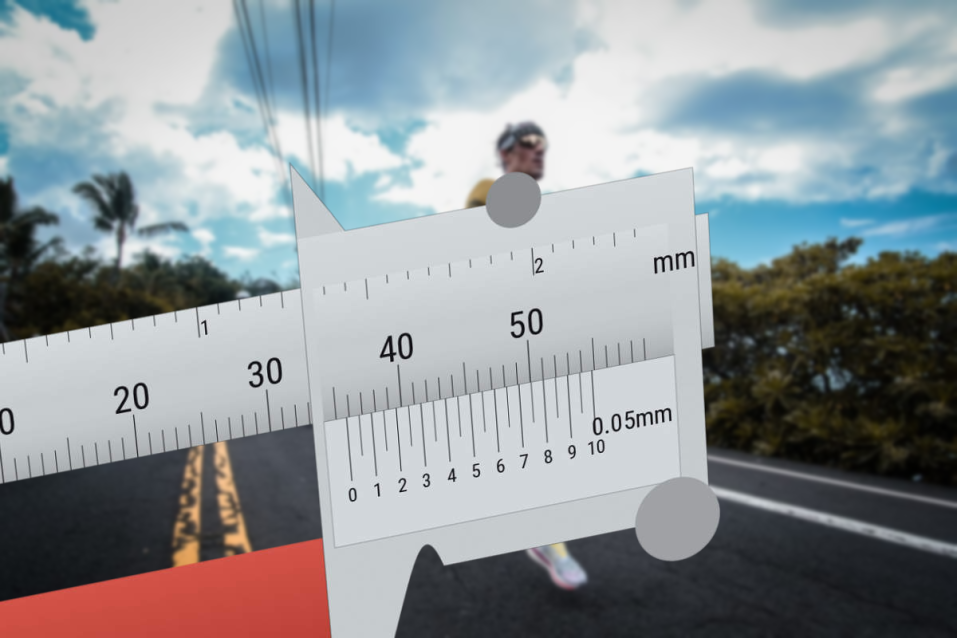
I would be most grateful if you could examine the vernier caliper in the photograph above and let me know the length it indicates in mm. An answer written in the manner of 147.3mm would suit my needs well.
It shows 35.8mm
